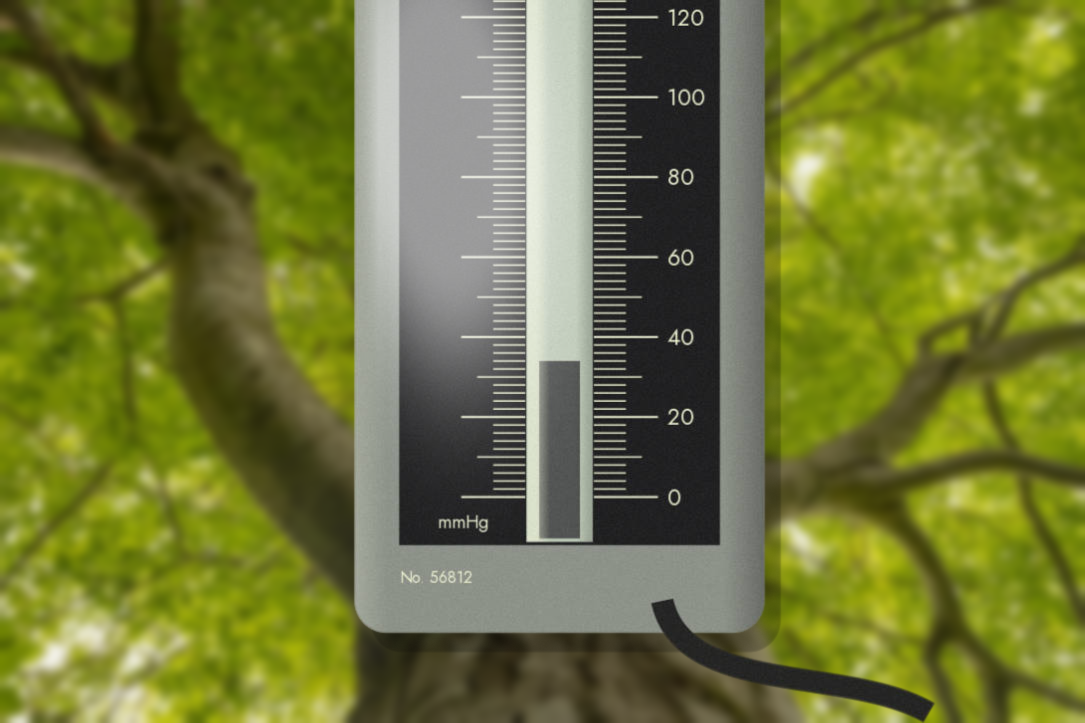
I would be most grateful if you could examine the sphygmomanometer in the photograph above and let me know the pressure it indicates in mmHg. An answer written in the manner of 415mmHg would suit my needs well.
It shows 34mmHg
